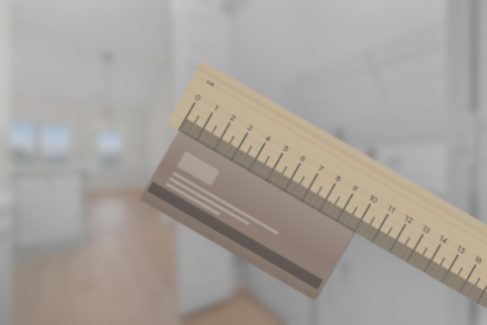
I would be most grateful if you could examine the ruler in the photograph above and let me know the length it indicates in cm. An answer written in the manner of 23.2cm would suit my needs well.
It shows 10cm
